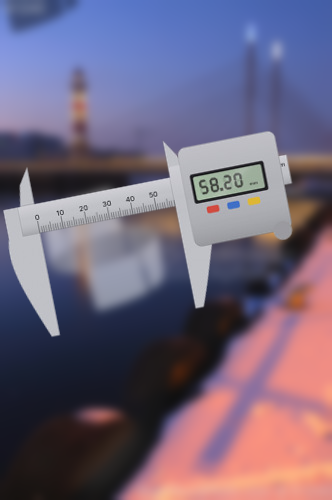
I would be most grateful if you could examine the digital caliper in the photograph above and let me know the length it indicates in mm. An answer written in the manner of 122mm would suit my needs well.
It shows 58.20mm
